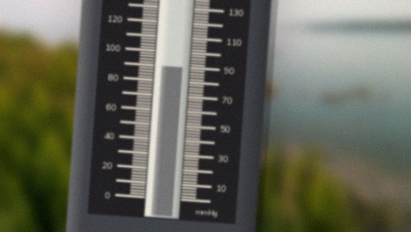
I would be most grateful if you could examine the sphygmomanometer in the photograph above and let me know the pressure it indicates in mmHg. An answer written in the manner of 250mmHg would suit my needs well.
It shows 90mmHg
